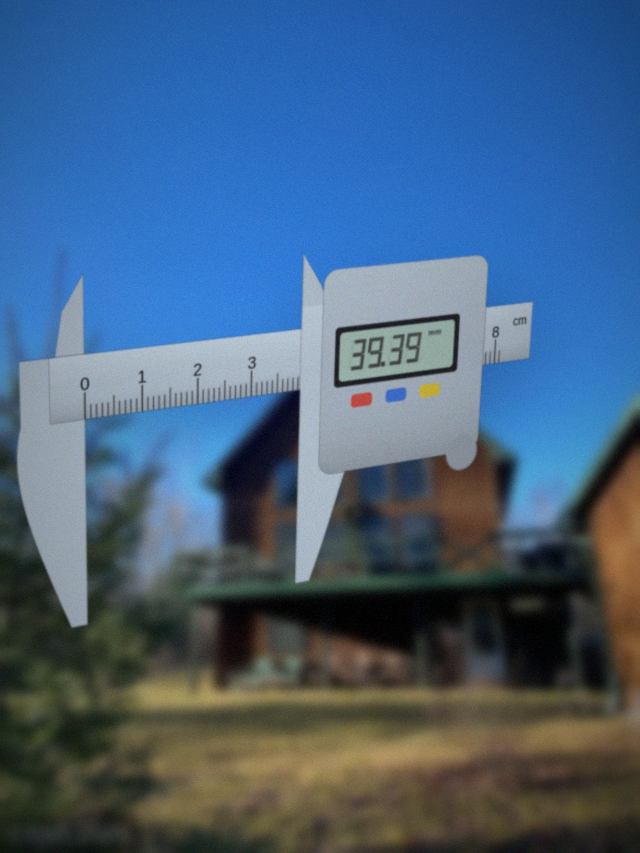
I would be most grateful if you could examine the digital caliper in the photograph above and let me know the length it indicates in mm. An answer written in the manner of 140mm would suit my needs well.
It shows 39.39mm
